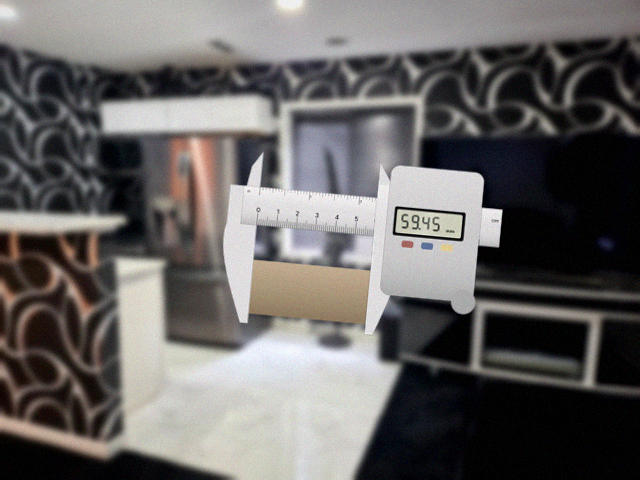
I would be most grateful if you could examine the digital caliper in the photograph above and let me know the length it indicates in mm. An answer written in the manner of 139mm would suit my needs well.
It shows 59.45mm
